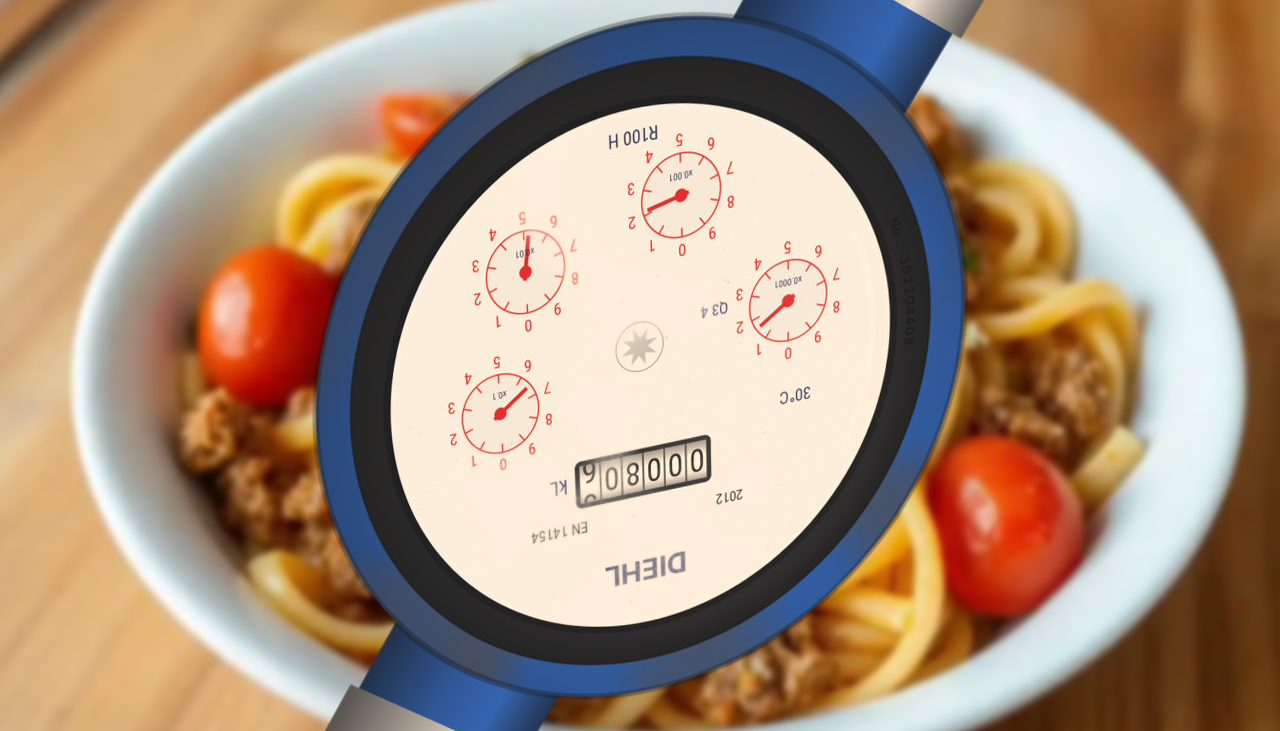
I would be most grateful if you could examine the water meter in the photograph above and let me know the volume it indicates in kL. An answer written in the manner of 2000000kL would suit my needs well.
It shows 805.6521kL
